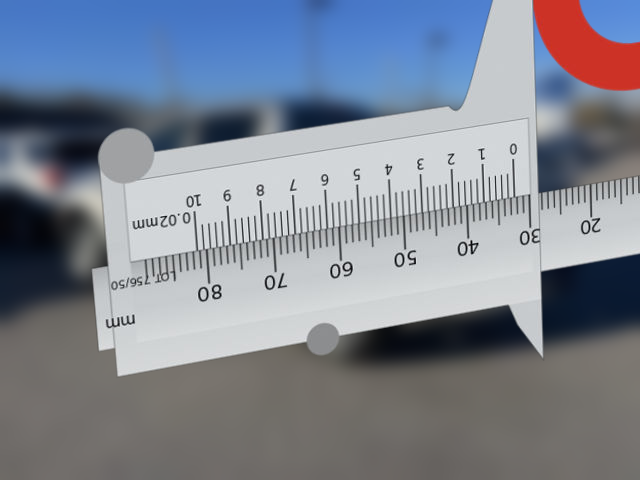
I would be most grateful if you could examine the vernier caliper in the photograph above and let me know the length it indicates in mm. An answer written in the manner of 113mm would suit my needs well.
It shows 32.4mm
